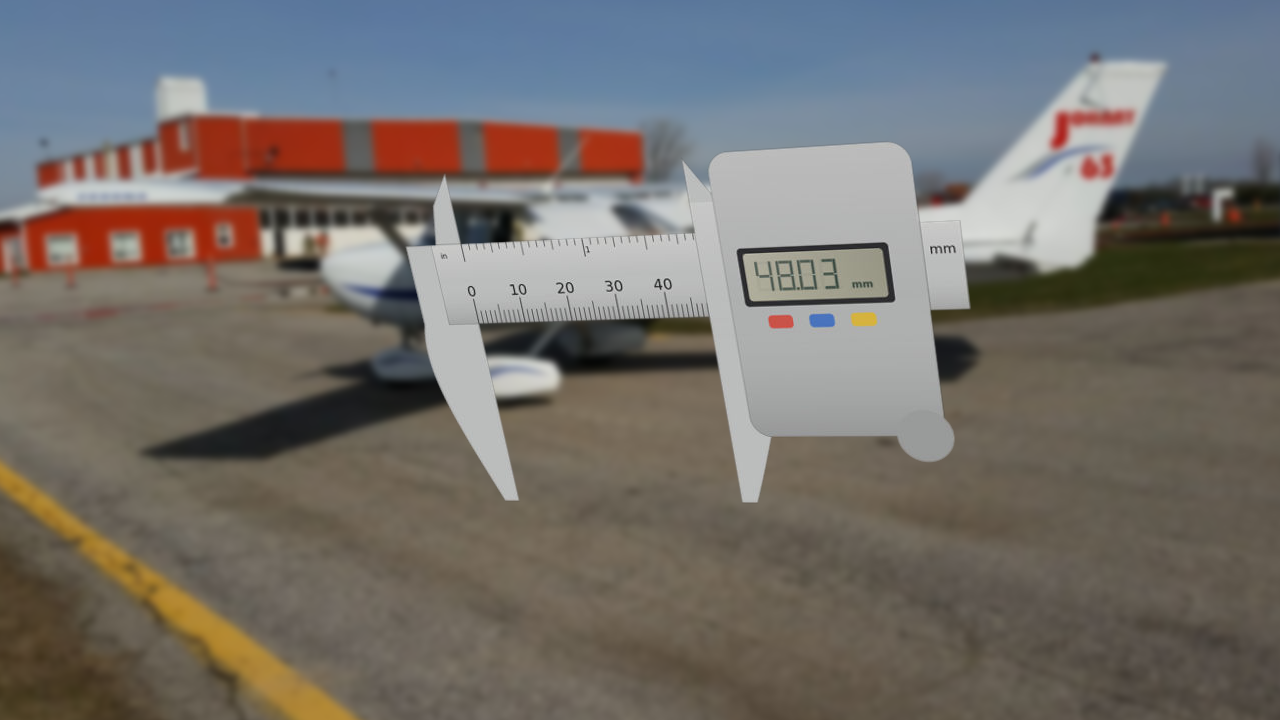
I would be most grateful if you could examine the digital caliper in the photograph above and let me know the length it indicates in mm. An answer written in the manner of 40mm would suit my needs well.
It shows 48.03mm
